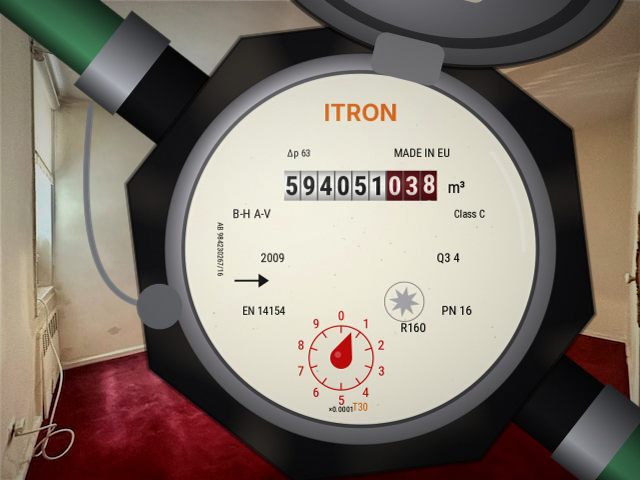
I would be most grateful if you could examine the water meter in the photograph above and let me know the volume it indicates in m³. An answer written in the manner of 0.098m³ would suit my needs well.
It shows 594051.0380m³
